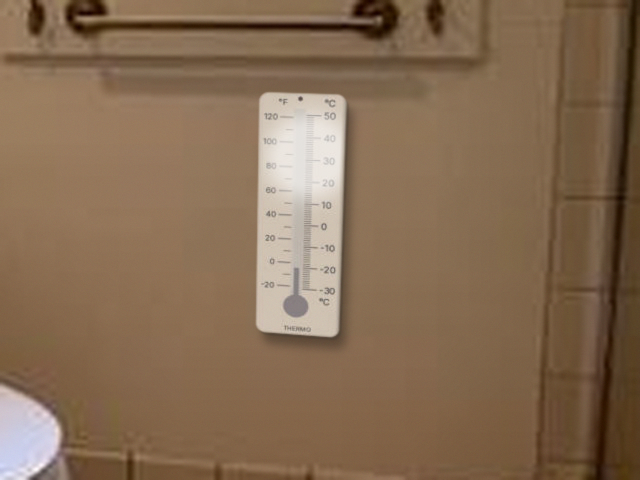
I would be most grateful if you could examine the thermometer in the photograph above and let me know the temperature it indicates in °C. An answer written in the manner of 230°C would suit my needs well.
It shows -20°C
